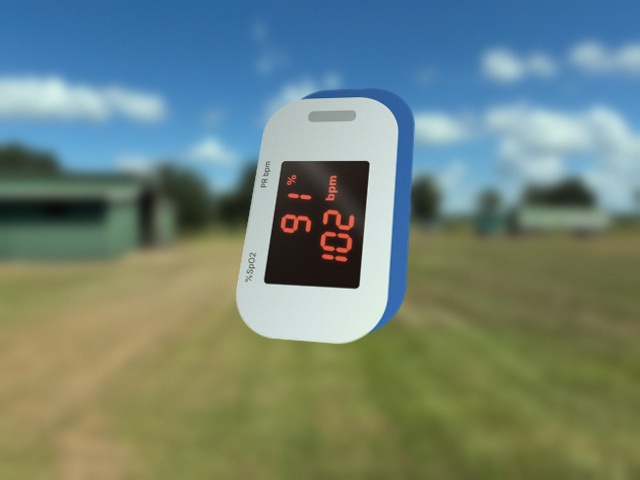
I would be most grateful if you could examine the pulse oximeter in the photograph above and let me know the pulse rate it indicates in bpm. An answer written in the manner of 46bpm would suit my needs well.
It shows 102bpm
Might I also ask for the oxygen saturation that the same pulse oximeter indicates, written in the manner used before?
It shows 91%
